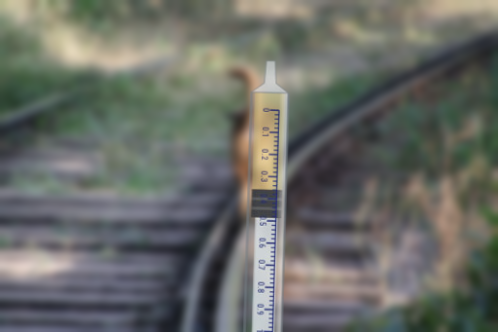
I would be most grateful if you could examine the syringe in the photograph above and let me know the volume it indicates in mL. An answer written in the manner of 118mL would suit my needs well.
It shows 0.36mL
